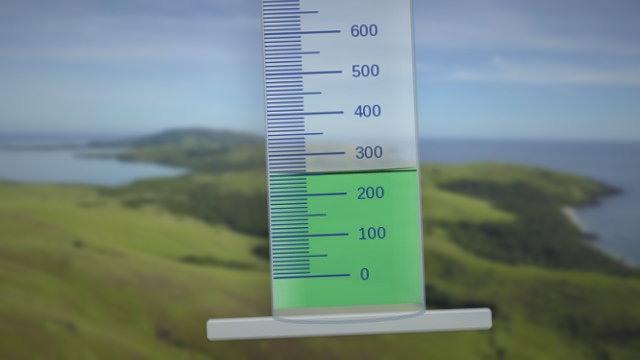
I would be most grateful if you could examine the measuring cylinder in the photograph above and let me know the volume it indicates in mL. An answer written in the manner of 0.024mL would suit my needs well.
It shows 250mL
